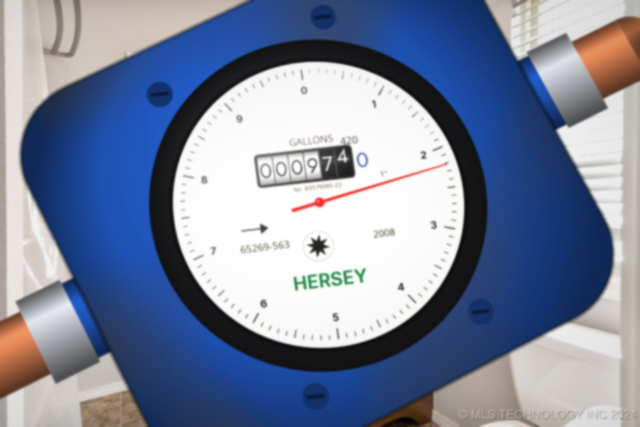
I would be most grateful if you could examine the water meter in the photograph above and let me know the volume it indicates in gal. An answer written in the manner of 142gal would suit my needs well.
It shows 9742.2gal
